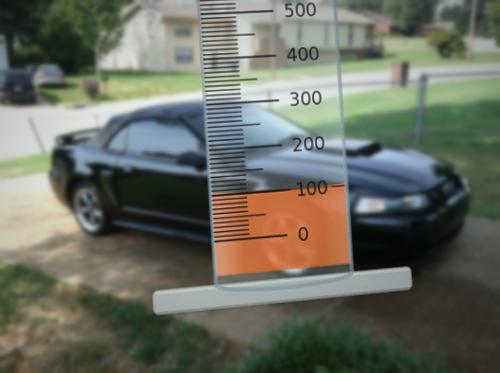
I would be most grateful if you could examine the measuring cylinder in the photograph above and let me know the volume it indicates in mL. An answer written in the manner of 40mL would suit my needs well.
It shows 100mL
